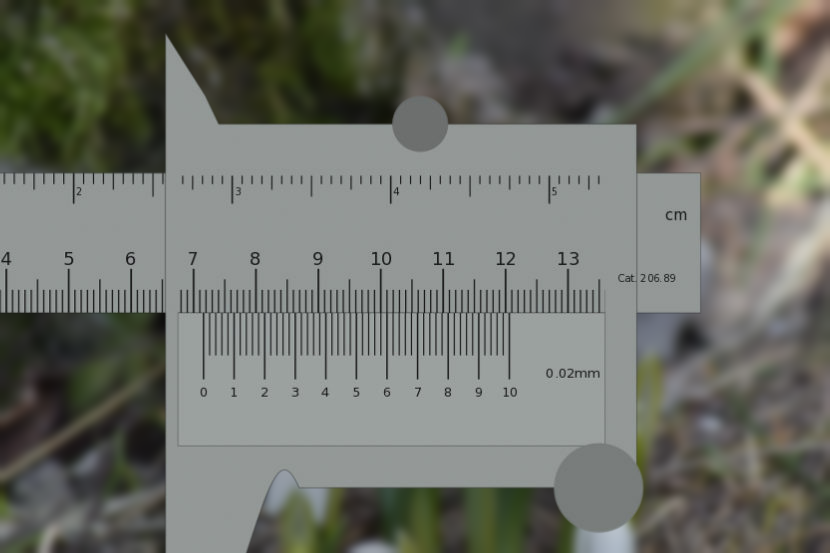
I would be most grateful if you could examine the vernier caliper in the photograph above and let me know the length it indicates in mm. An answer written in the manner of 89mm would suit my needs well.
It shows 71.6mm
